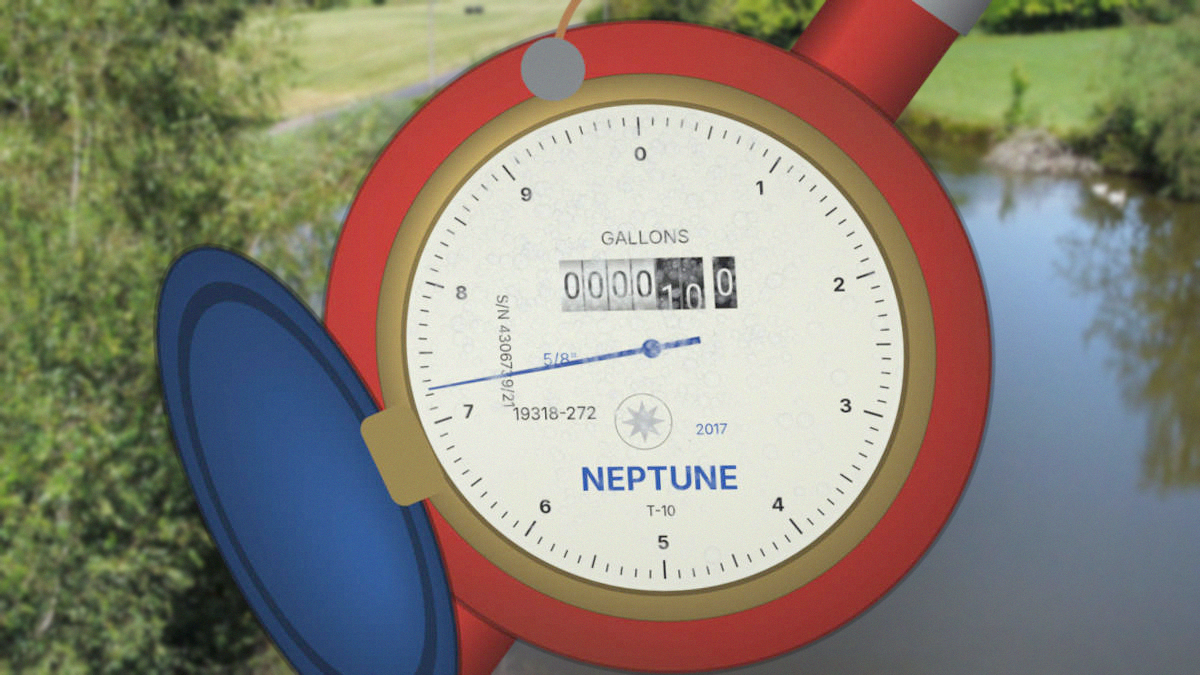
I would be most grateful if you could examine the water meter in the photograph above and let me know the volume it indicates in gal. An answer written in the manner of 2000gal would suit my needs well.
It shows 97.2gal
